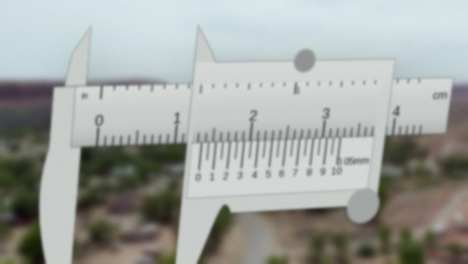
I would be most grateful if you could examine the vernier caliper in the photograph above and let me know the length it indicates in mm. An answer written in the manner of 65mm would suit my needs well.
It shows 13.5mm
